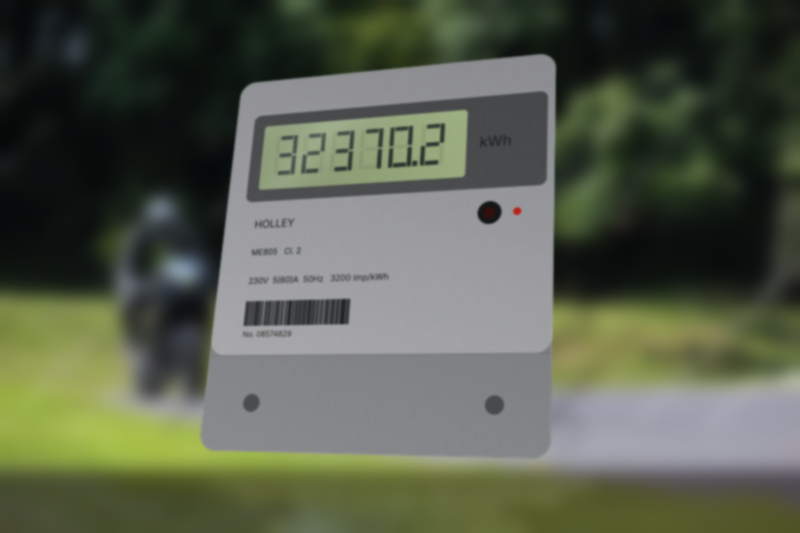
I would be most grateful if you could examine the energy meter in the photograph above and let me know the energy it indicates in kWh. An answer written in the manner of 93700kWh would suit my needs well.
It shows 32370.2kWh
